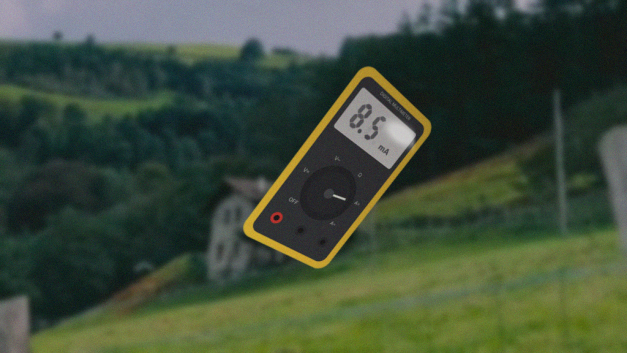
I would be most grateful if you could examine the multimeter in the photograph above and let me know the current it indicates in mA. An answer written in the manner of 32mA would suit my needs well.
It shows 8.5mA
